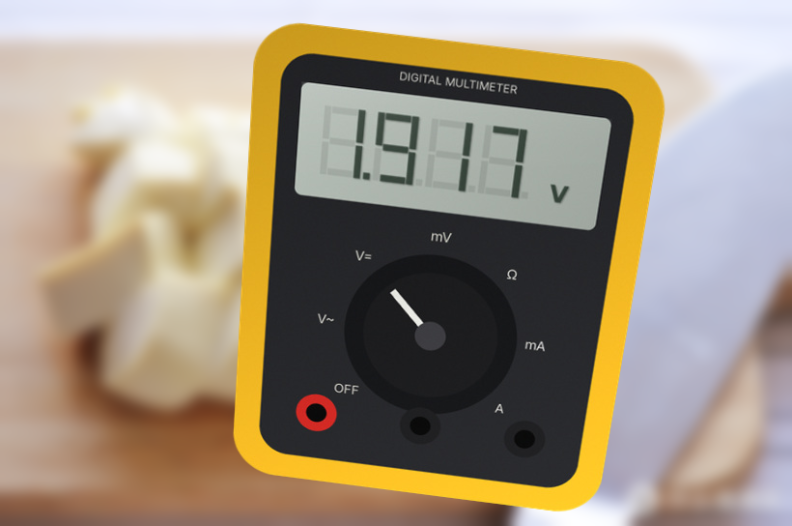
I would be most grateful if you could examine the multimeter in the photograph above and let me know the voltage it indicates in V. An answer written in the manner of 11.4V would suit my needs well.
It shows 1.917V
